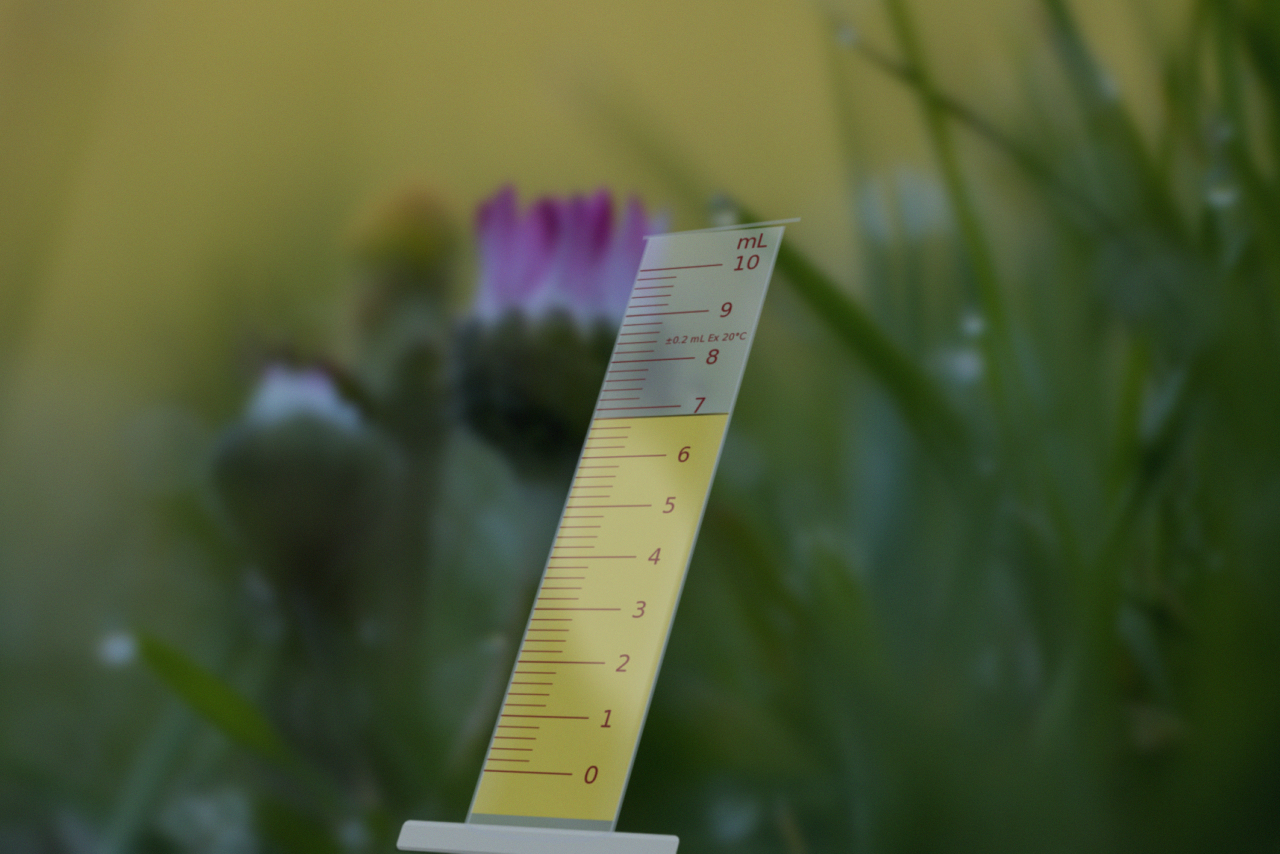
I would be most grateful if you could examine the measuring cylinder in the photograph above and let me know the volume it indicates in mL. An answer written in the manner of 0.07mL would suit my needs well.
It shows 6.8mL
